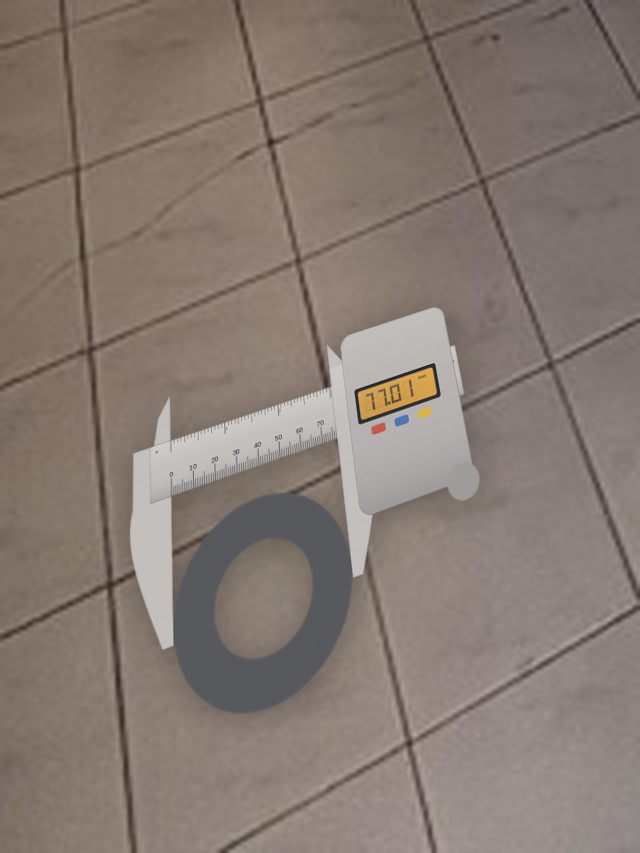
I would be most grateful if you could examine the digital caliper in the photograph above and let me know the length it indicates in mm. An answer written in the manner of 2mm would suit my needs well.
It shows 77.01mm
